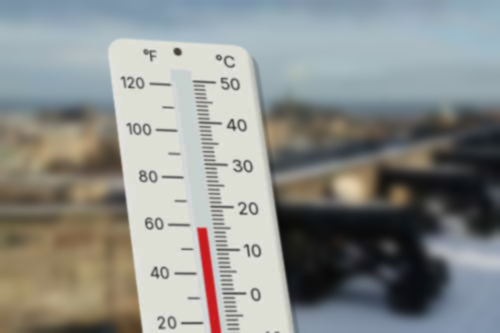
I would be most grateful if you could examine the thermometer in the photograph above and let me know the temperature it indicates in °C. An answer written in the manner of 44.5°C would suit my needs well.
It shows 15°C
